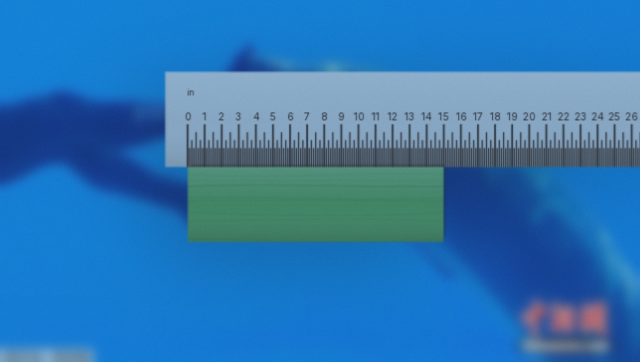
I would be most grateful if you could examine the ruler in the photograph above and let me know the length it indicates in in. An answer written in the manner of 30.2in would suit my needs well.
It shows 15in
